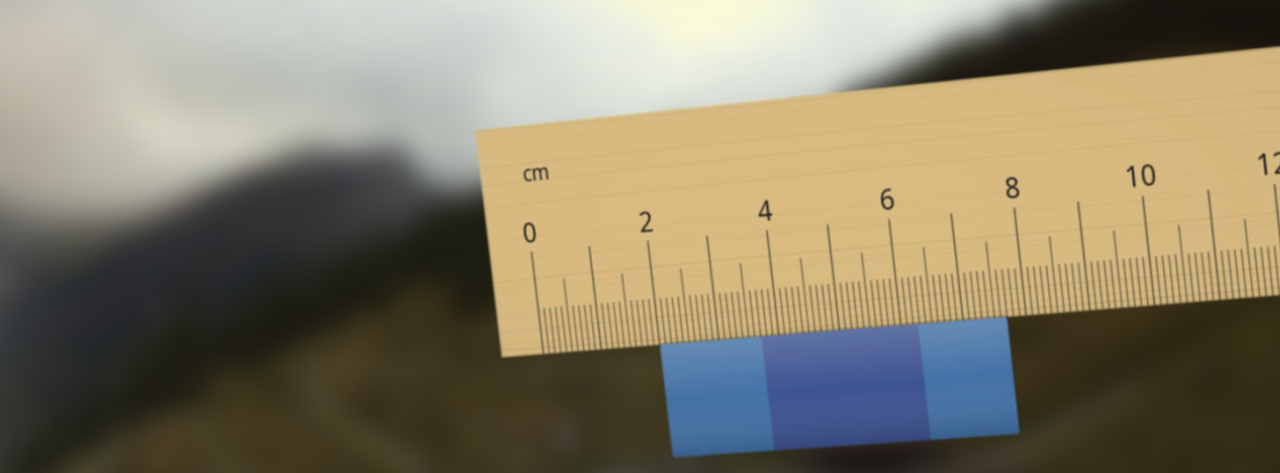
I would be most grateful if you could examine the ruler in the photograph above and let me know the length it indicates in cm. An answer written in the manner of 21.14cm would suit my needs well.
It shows 5.7cm
